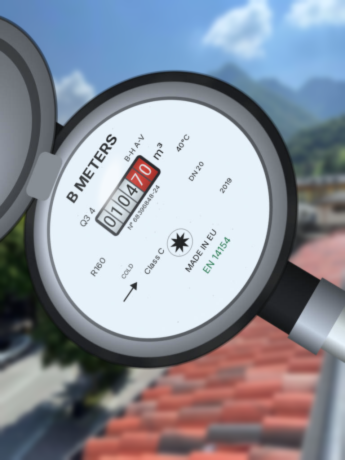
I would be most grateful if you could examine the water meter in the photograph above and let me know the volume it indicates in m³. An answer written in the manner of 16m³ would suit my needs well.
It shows 104.70m³
